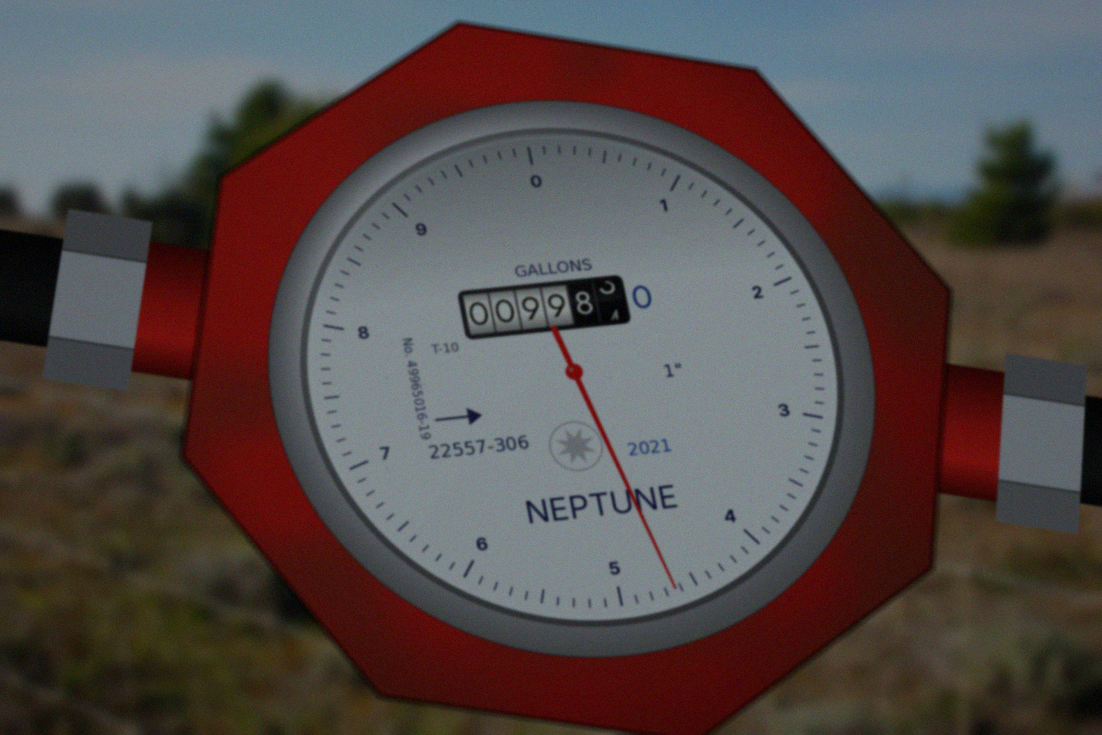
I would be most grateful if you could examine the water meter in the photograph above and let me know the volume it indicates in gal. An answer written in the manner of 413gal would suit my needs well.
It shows 99834.6gal
